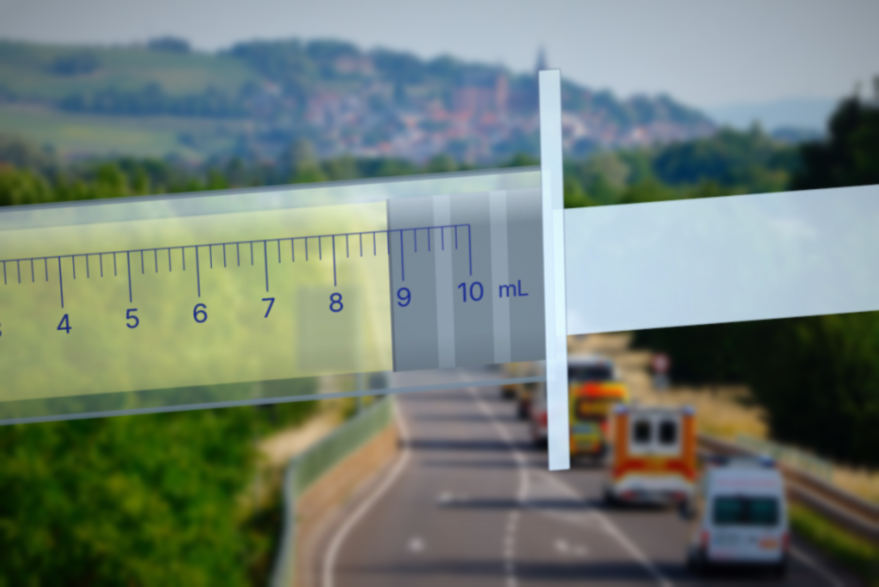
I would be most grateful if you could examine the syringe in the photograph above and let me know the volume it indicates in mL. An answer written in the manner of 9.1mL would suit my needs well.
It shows 8.8mL
